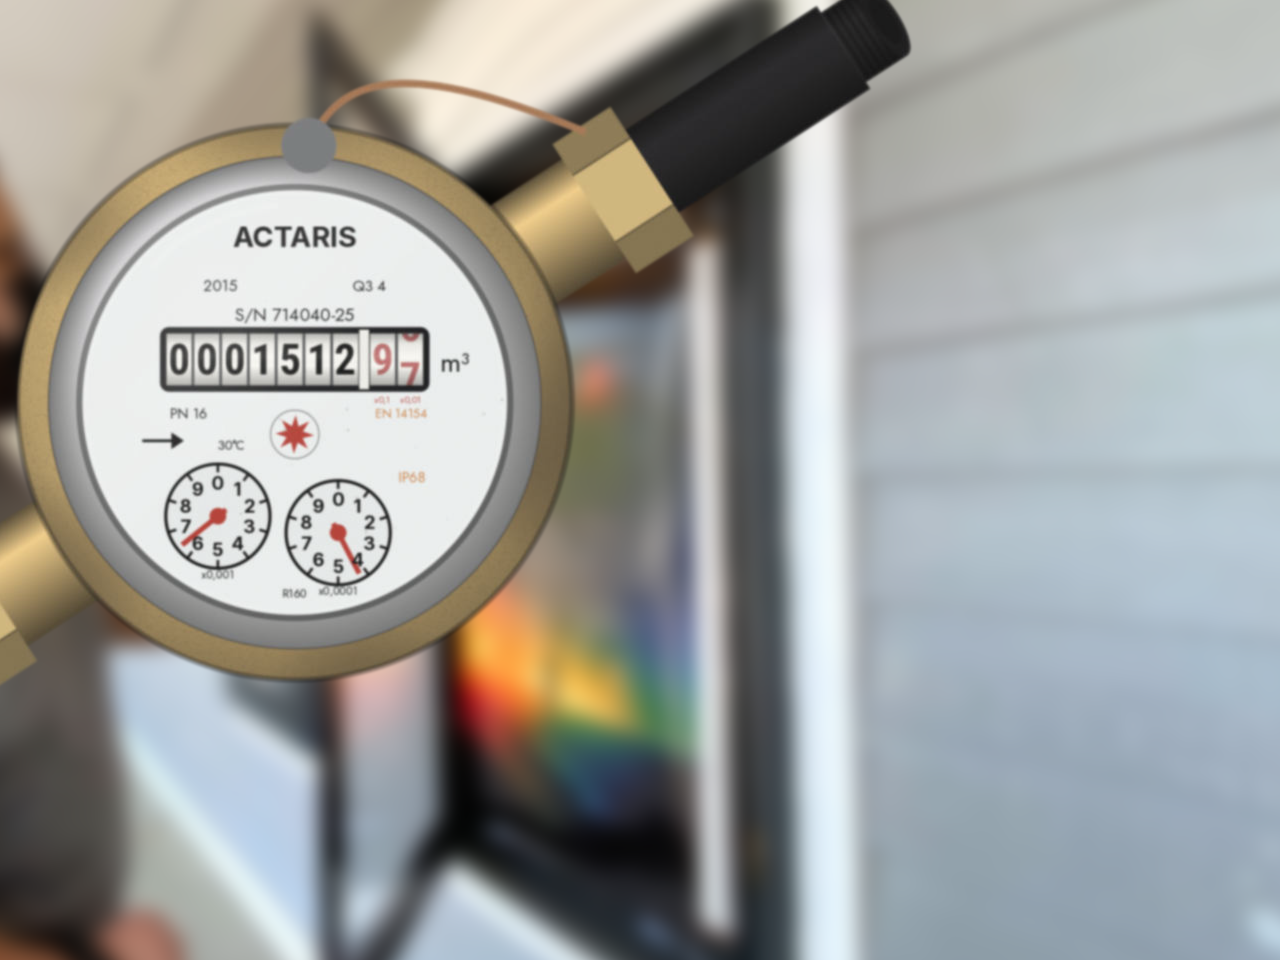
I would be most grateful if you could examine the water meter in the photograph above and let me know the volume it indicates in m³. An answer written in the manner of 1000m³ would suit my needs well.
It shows 1512.9664m³
